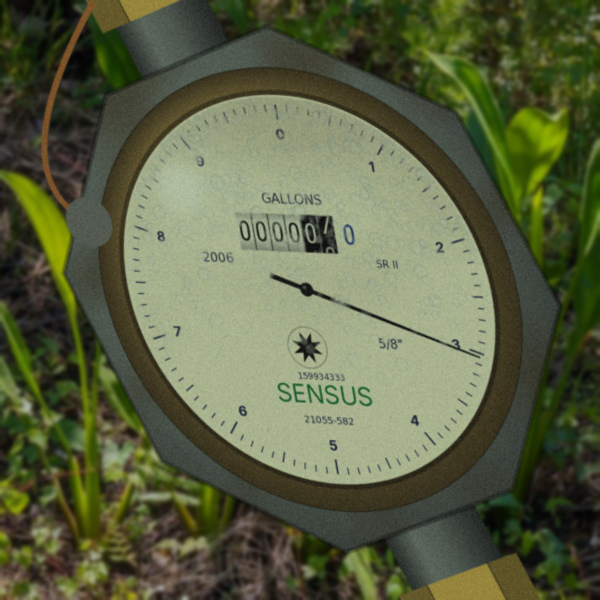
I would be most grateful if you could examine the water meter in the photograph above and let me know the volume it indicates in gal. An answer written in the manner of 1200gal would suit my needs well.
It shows 73.0gal
